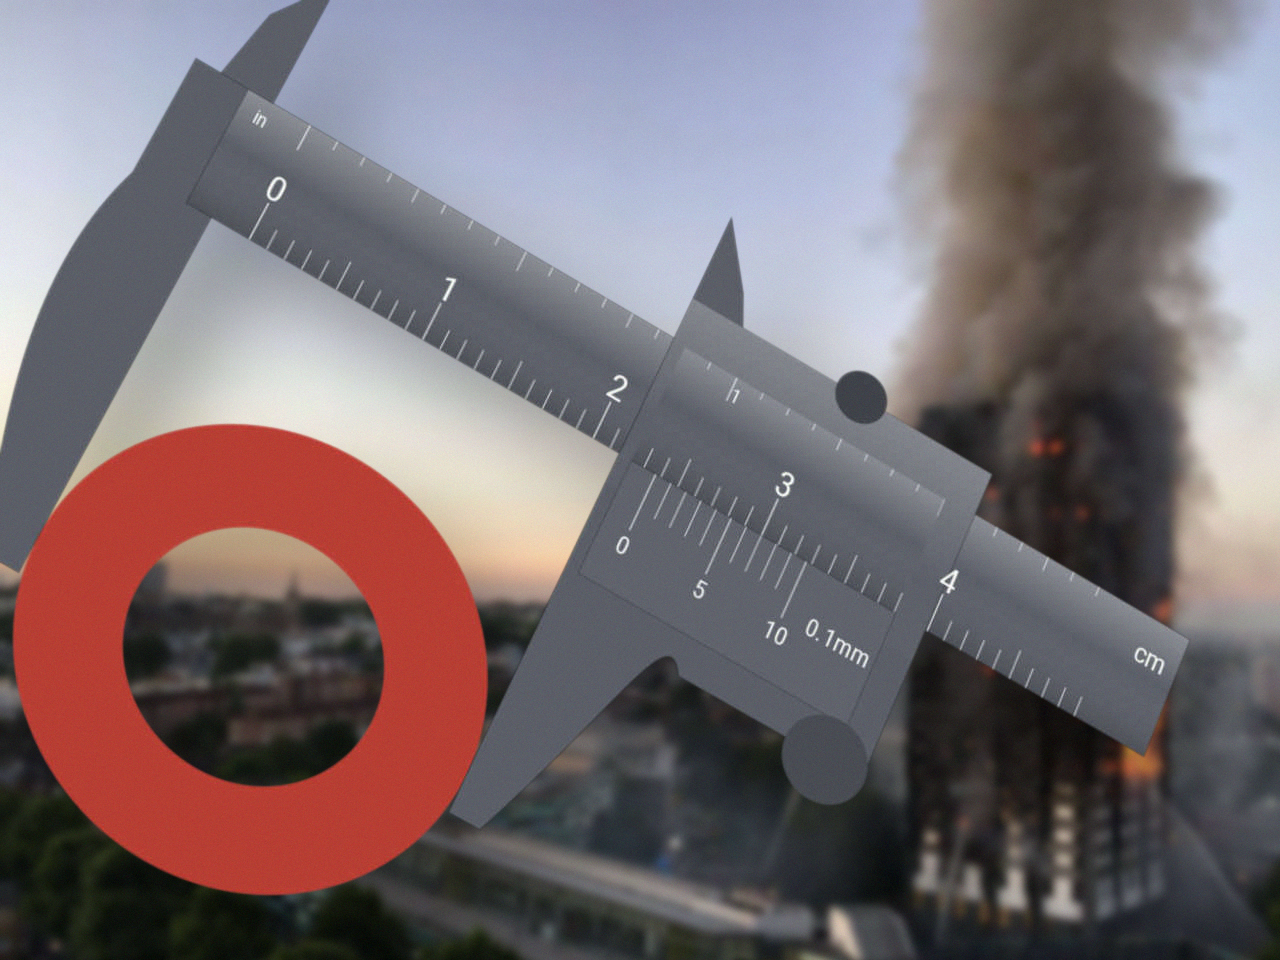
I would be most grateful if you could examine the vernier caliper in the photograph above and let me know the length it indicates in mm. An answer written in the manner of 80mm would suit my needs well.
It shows 23.7mm
